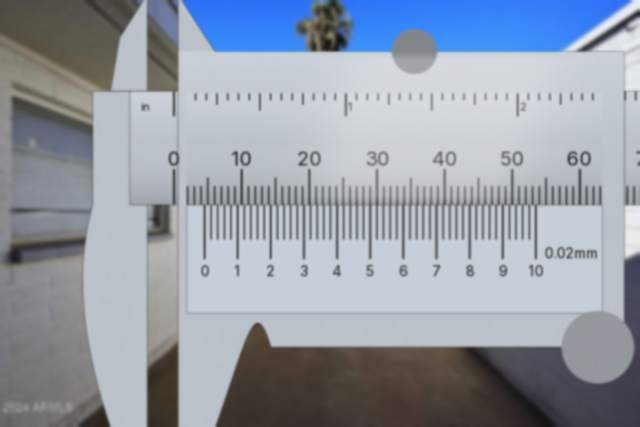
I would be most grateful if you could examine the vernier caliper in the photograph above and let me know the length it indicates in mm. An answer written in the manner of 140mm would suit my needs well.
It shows 4.5mm
